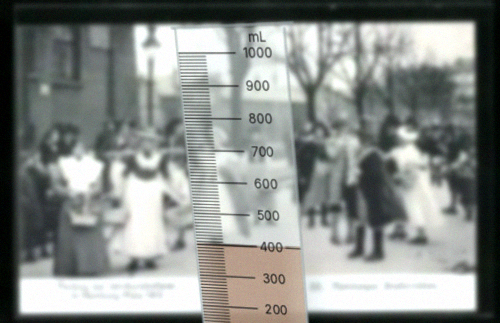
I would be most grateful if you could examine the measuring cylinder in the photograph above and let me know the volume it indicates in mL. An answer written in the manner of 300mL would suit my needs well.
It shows 400mL
